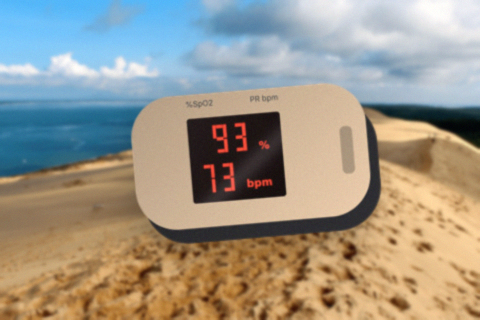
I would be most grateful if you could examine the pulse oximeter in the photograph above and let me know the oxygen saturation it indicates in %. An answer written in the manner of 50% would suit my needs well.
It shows 93%
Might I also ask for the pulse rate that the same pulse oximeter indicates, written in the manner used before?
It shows 73bpm
